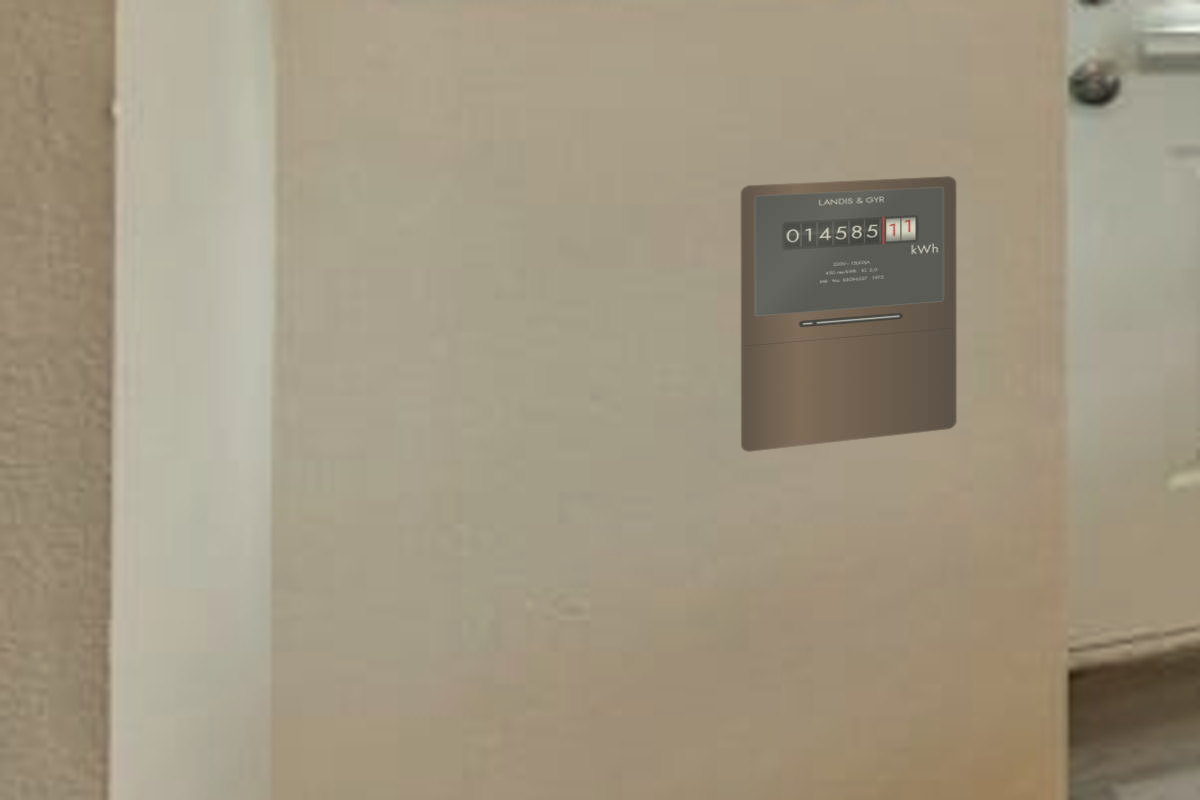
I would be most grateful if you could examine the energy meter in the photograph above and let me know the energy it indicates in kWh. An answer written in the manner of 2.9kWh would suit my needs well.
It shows 14585.11kWh
